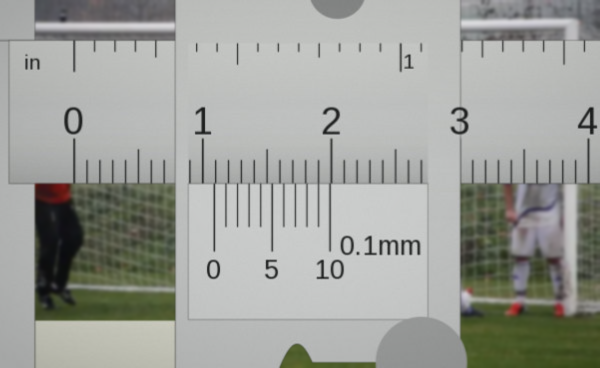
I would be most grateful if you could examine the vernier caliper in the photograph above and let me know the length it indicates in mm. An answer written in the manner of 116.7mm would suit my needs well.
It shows 10.9mm
